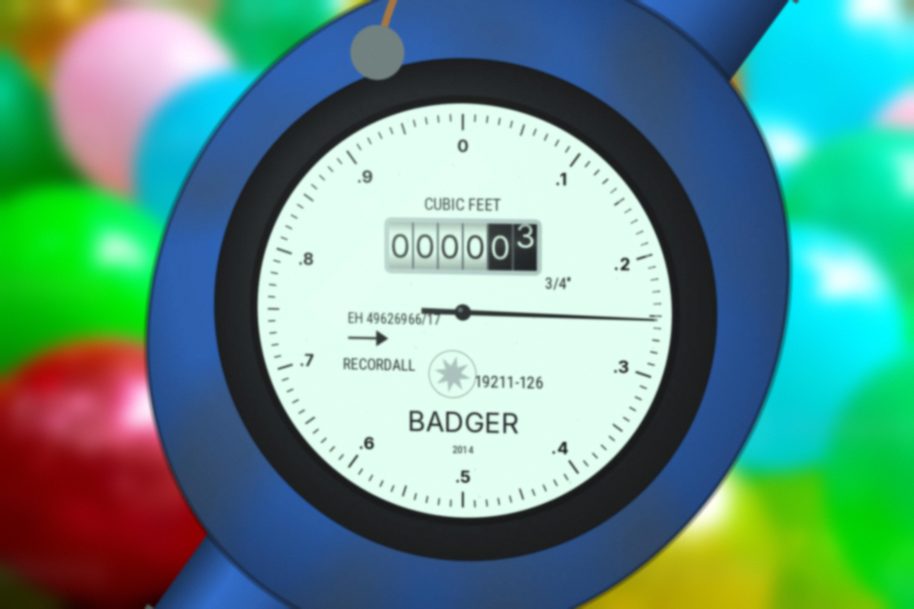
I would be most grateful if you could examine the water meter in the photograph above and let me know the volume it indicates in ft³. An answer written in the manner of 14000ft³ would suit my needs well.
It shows 3.25ft³
